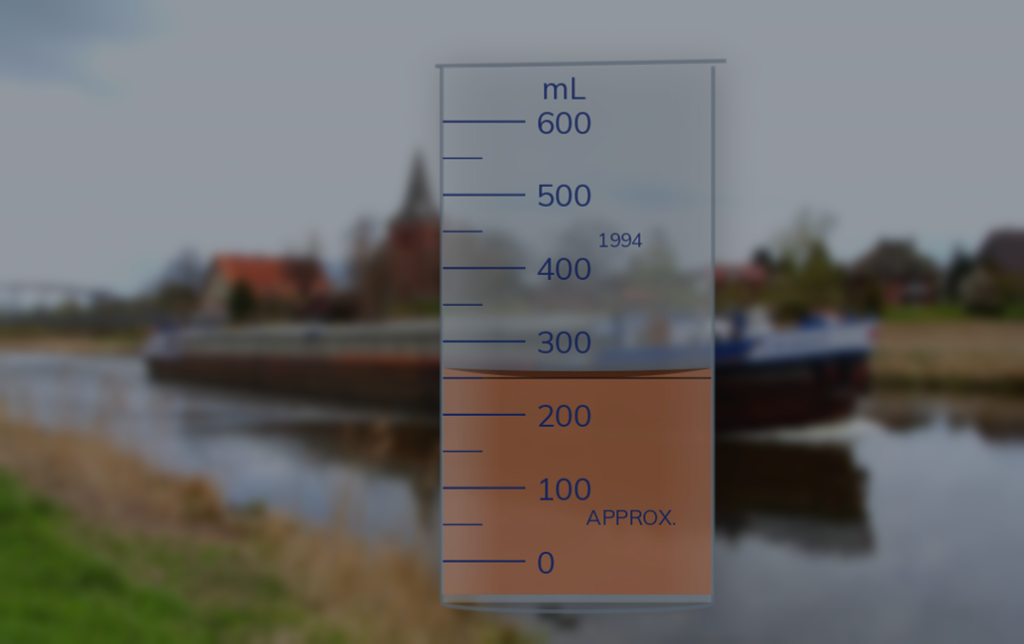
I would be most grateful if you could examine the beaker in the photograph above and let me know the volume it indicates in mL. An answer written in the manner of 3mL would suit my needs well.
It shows 250mL
